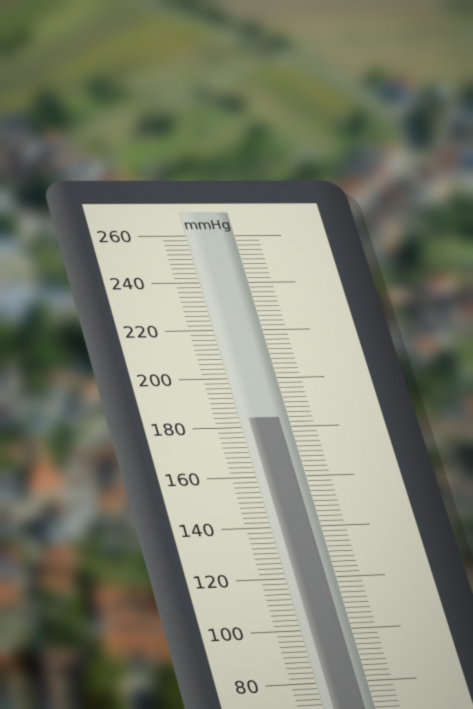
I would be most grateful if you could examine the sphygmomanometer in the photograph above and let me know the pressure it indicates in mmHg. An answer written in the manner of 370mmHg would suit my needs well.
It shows 184mmHg
